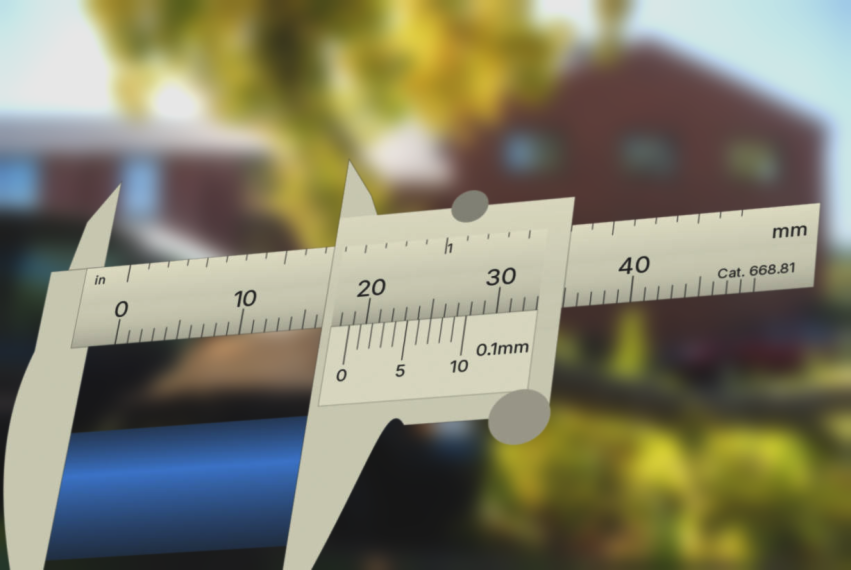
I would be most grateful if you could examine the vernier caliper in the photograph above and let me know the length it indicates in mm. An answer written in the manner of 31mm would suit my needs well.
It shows 18.7mm
